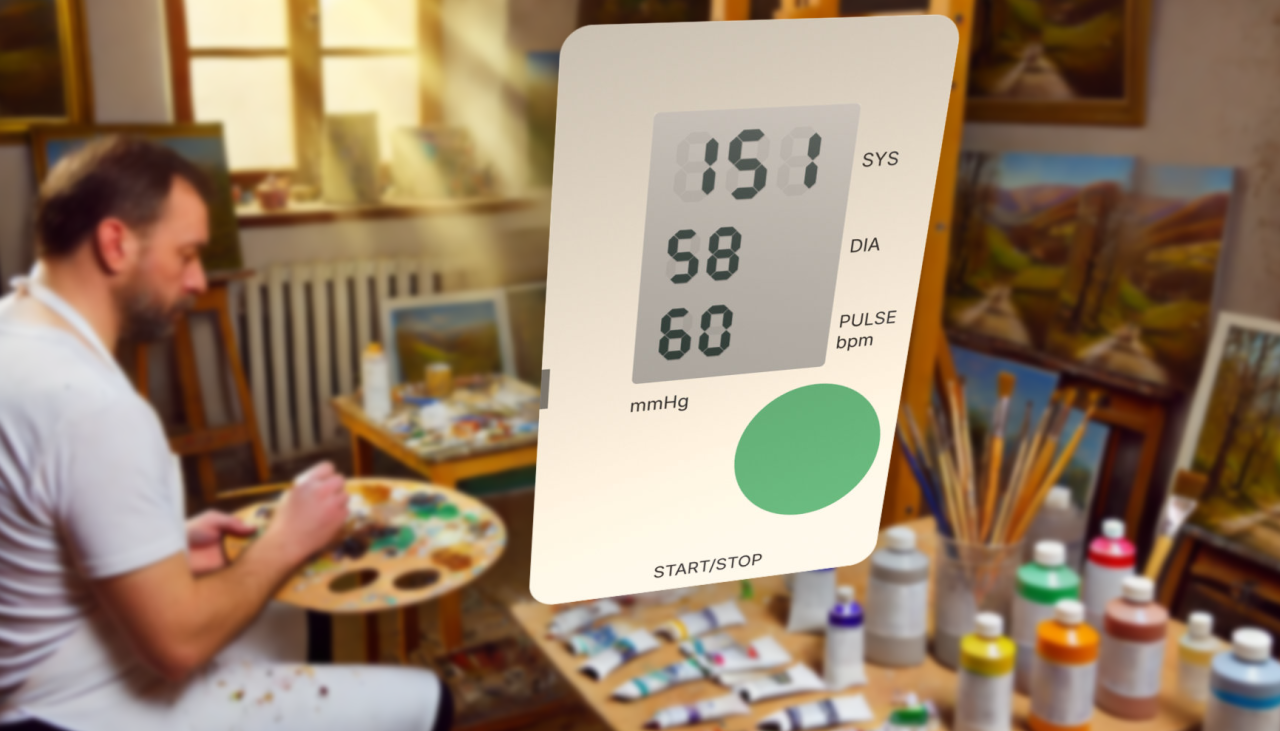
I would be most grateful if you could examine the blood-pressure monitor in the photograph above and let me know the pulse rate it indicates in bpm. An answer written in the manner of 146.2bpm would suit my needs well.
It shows 60bpm
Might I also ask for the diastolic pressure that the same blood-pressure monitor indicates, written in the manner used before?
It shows 58mmHg
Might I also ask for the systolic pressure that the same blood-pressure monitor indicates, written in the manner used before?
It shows 151mmHg
